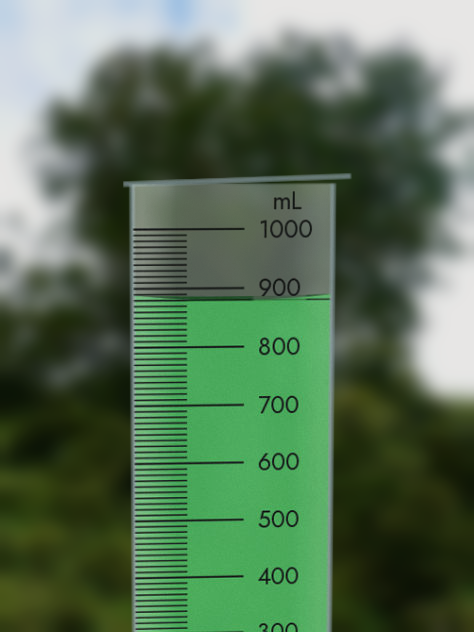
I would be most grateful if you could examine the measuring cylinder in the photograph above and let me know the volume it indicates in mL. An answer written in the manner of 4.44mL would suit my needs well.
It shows 880mL
